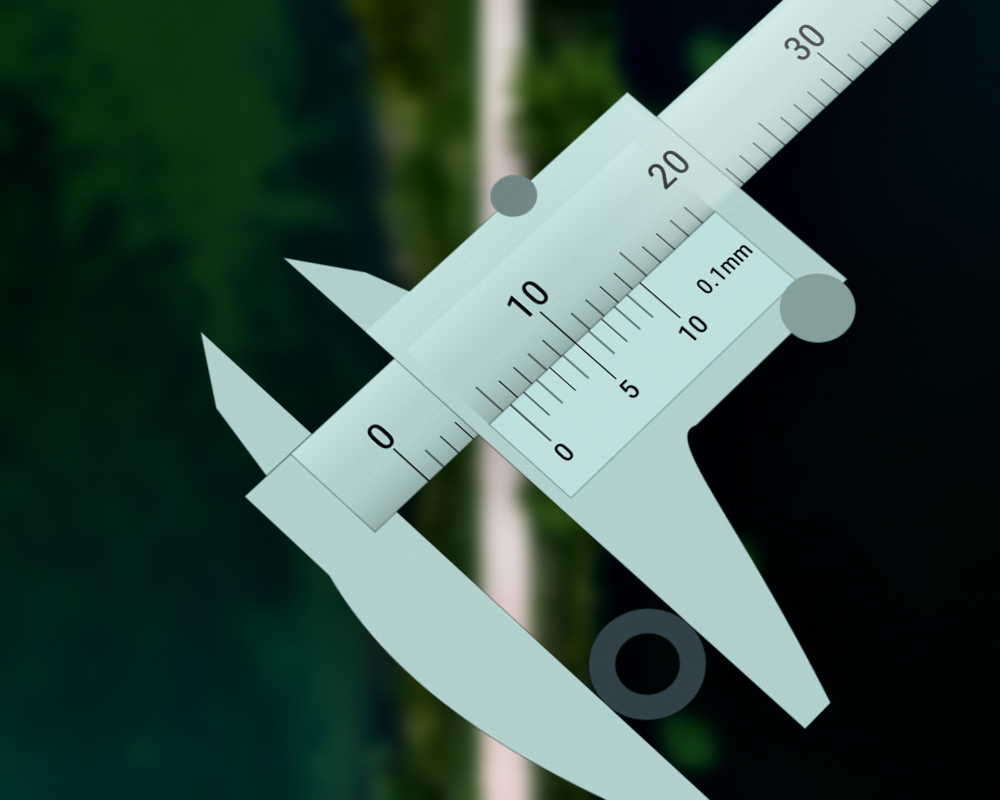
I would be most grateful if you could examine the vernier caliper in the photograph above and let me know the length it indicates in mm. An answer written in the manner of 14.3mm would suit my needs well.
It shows 5.5mm
